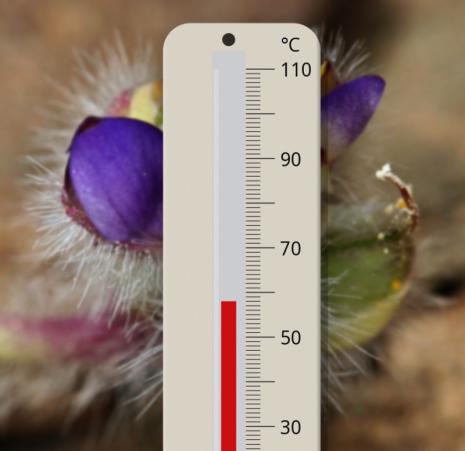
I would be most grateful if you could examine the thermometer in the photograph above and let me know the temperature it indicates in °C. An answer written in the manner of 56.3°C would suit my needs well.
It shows 58°C
